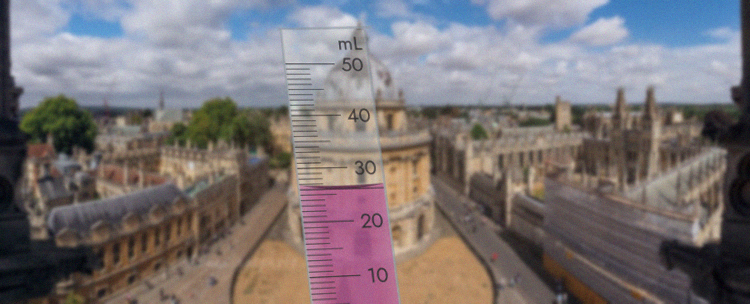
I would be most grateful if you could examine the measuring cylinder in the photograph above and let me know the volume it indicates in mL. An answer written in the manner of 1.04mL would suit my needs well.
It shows 26mL
